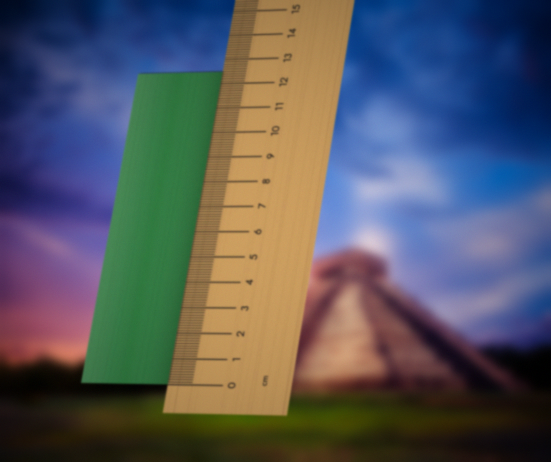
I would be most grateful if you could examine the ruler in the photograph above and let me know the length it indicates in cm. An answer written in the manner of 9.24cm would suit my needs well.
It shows 12.5cm
